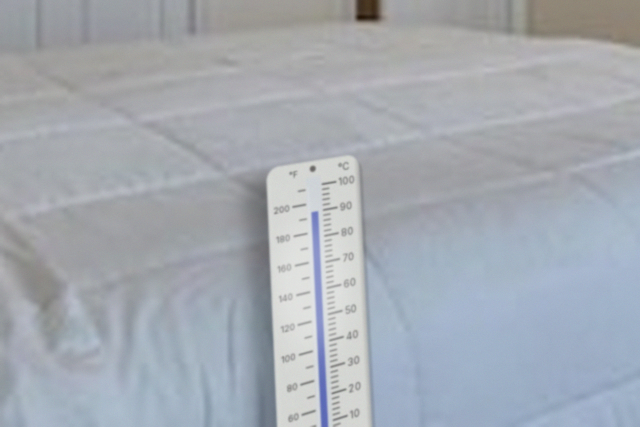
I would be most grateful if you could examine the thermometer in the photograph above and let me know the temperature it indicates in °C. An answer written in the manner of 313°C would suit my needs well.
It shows 90°C
